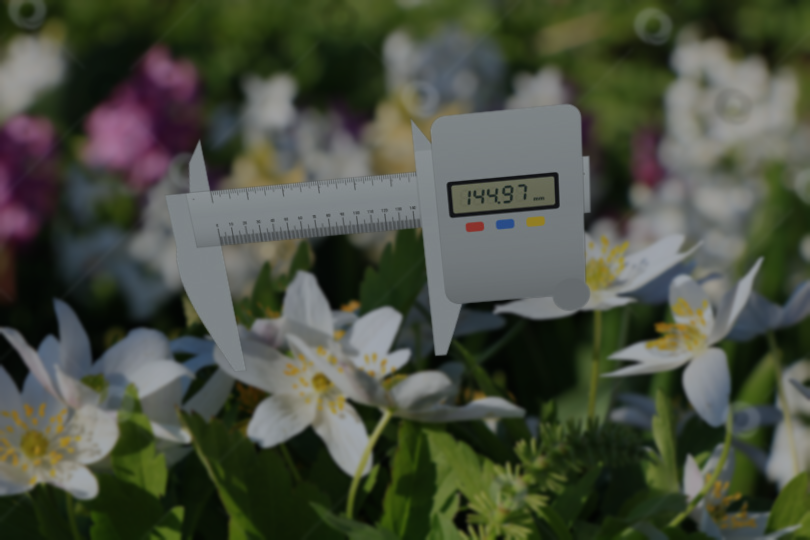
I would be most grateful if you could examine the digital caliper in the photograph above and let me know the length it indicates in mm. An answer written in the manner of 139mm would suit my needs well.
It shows 144.97mm
